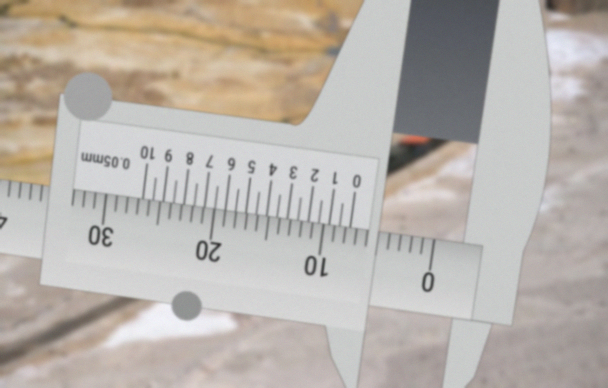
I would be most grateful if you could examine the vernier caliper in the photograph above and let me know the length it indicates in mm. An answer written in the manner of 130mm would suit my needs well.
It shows 7.6mm
